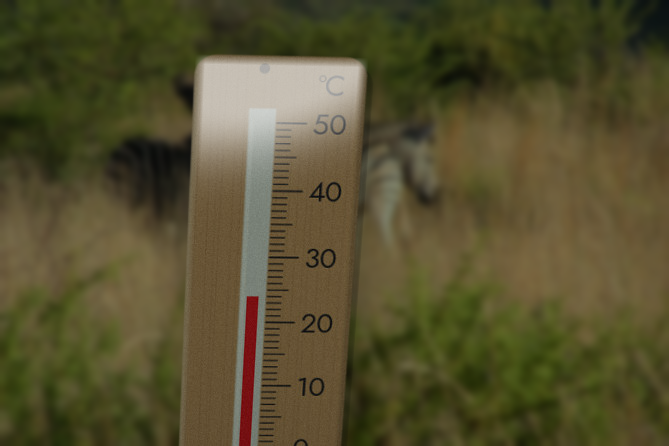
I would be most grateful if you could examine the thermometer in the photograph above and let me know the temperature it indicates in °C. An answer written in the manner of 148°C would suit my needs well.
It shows 24°C
